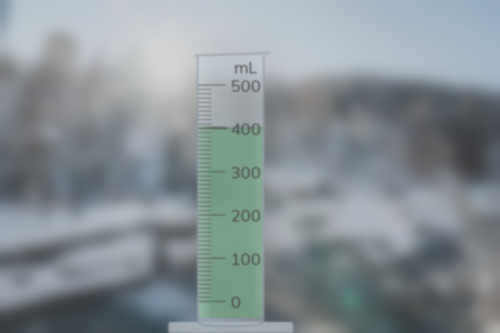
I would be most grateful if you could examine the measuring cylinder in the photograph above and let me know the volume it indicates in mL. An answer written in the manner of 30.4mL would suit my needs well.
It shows 400mL
